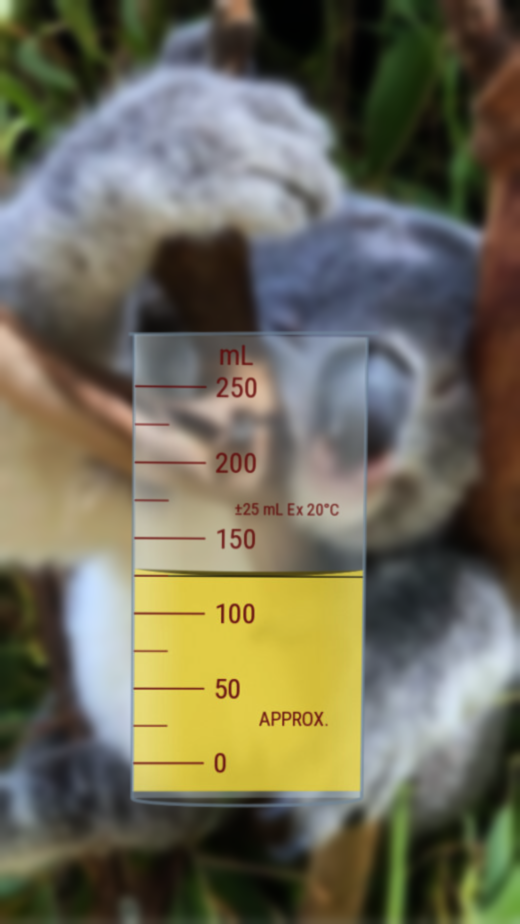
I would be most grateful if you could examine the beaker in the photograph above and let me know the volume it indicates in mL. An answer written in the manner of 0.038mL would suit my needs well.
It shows 125mL
